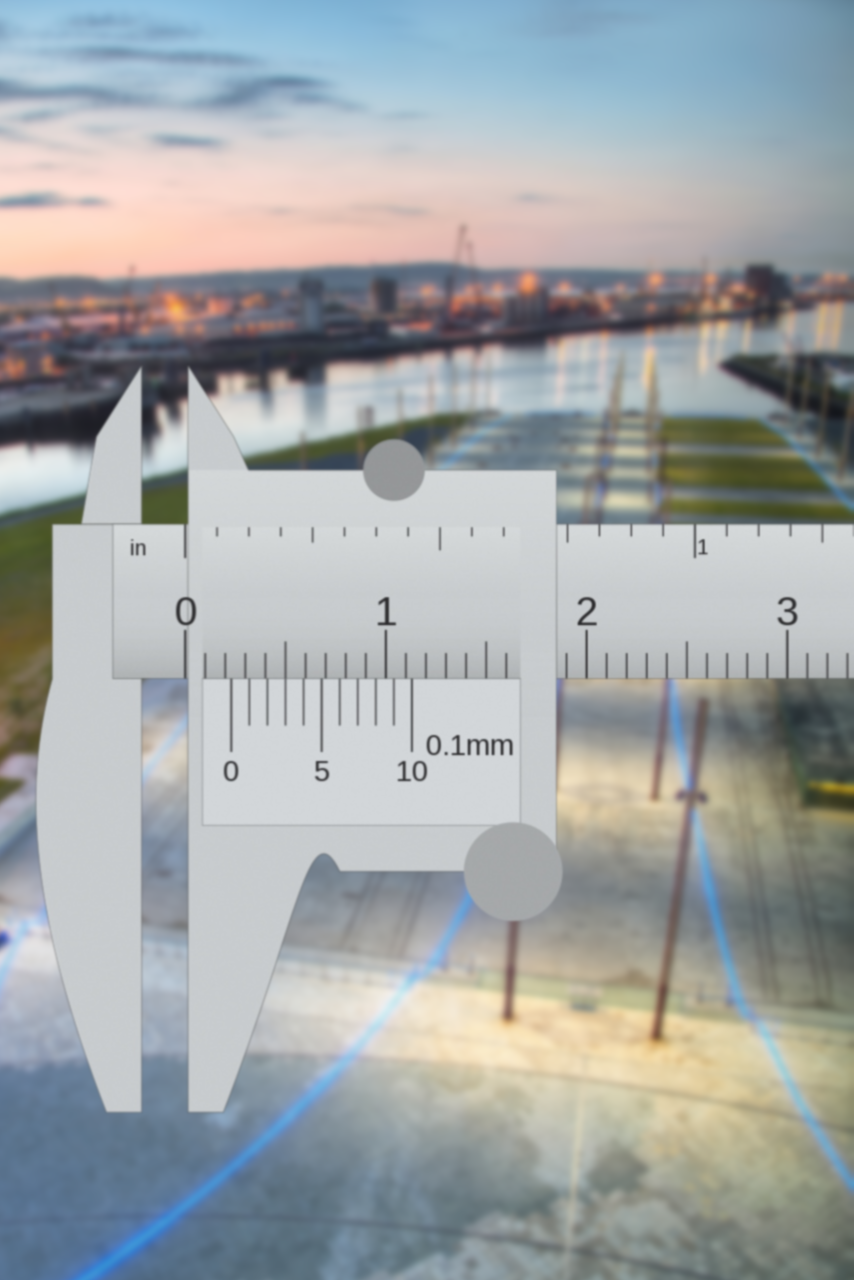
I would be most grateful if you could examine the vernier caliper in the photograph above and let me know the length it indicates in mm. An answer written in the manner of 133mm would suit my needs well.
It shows 2.3mm
